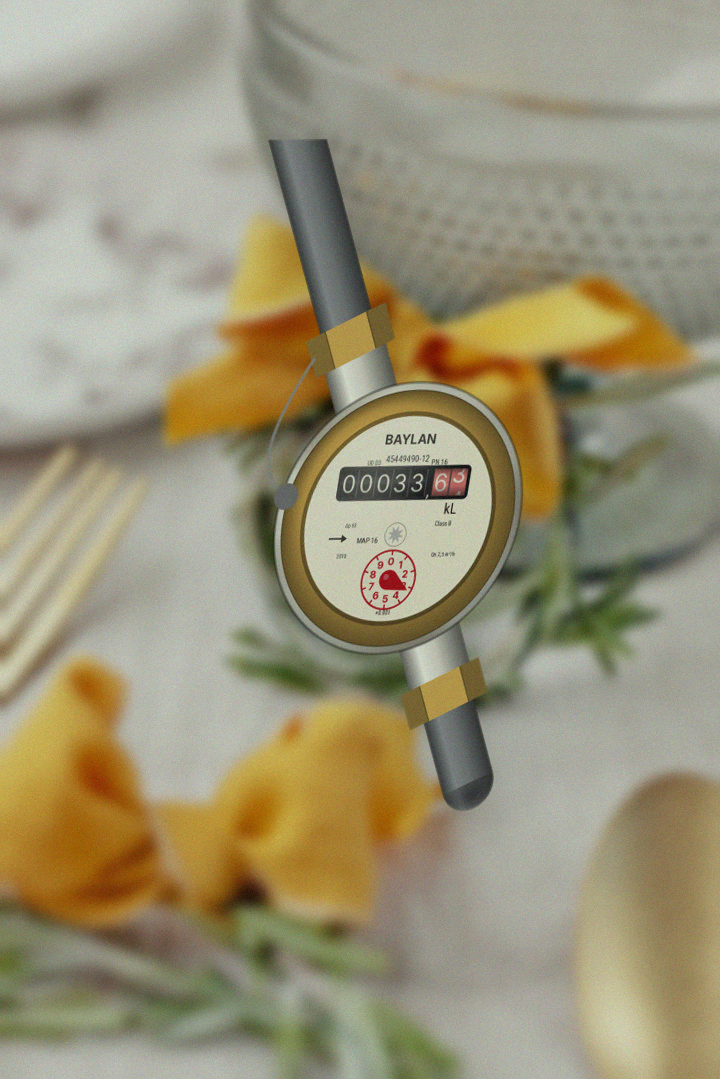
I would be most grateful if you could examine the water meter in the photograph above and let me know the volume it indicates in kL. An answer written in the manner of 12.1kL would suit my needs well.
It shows 33.633kL
